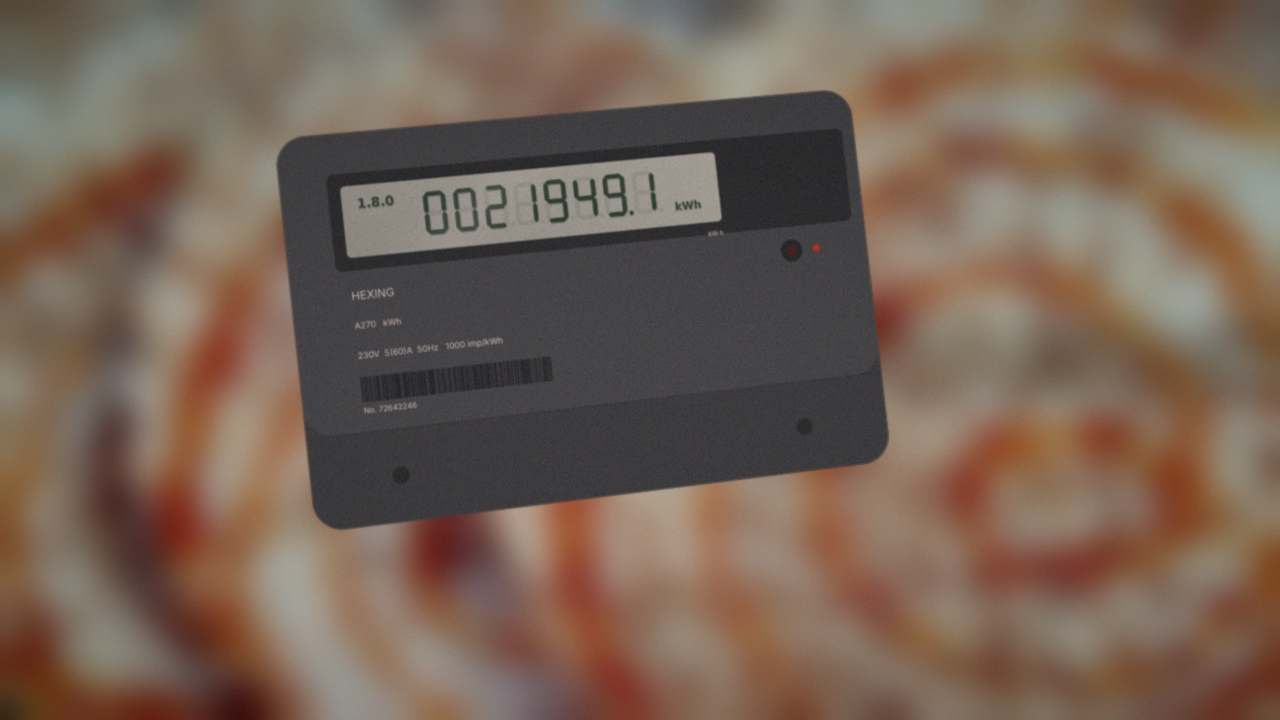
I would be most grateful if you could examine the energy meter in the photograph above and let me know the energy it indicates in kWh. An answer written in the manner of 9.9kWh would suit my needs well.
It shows 21949.1kWh
